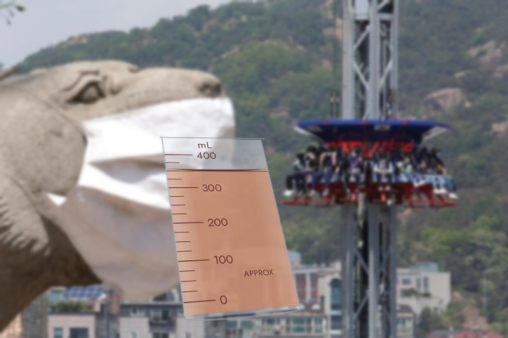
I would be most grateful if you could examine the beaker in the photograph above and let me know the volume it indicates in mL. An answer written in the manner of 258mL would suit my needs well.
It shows 350mL
